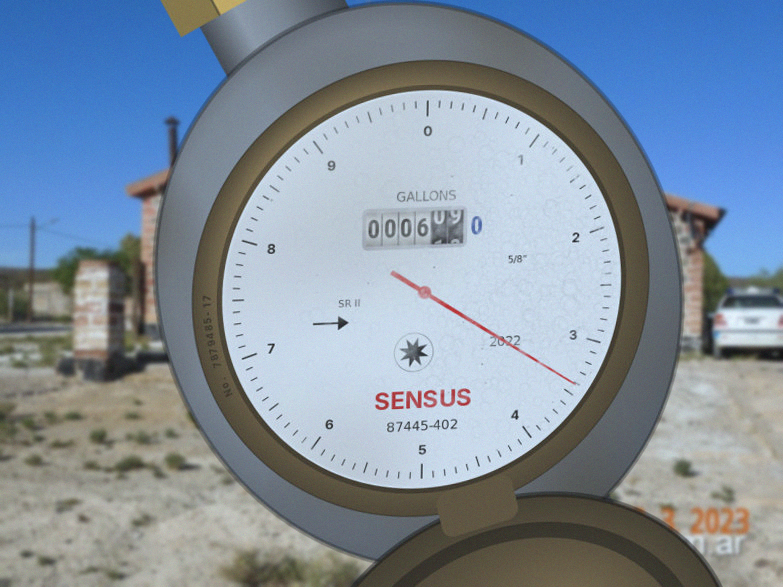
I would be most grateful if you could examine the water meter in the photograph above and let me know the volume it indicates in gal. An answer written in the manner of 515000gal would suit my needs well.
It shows 6093.4gal
